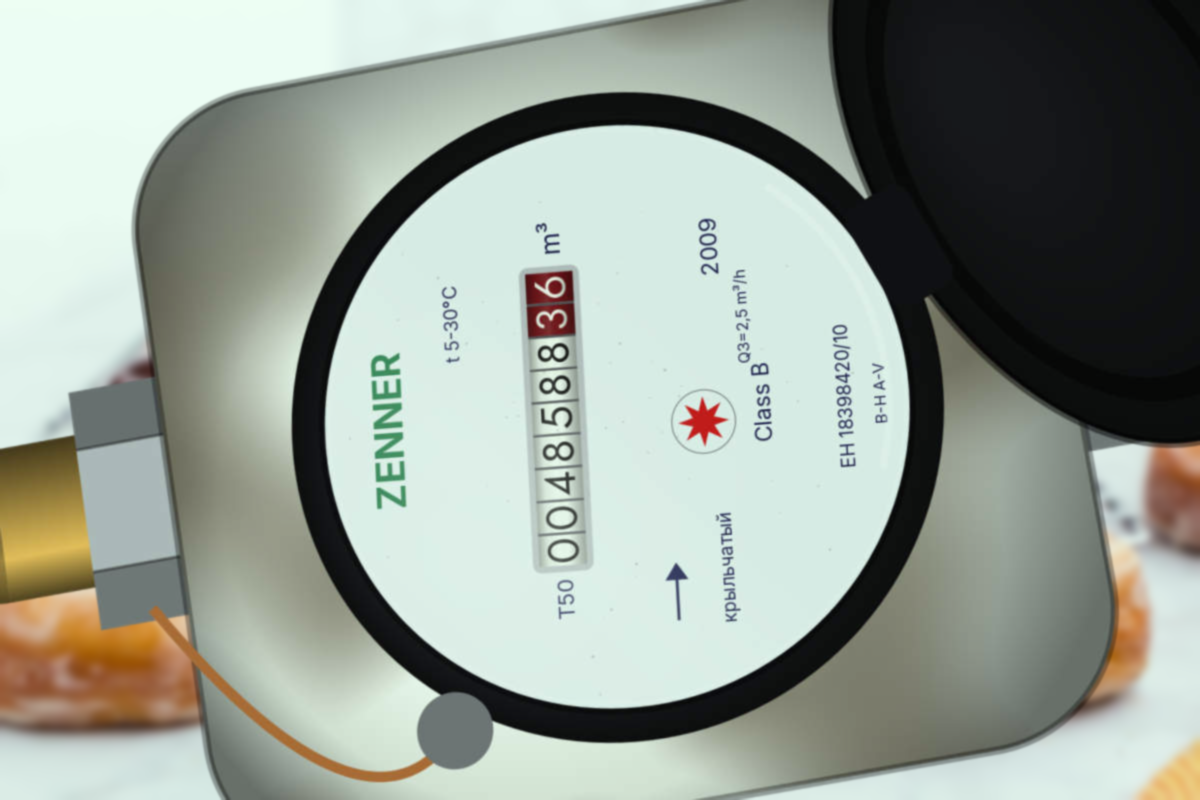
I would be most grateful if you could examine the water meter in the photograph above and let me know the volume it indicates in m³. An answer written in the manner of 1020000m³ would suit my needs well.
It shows 48588.36m³
